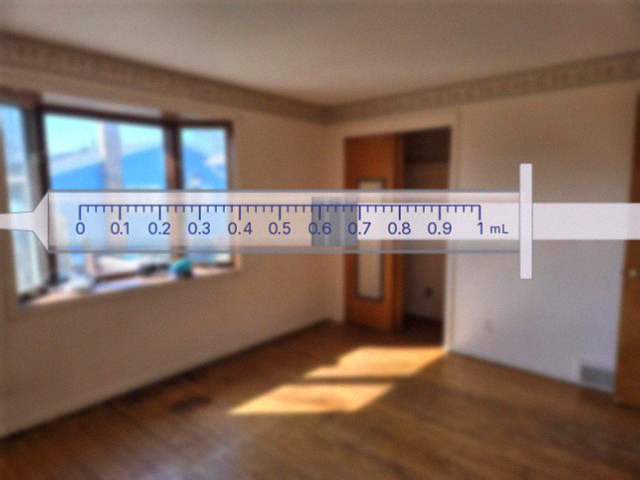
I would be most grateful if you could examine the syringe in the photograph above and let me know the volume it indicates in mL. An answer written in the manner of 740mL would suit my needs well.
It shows 0.58mL
